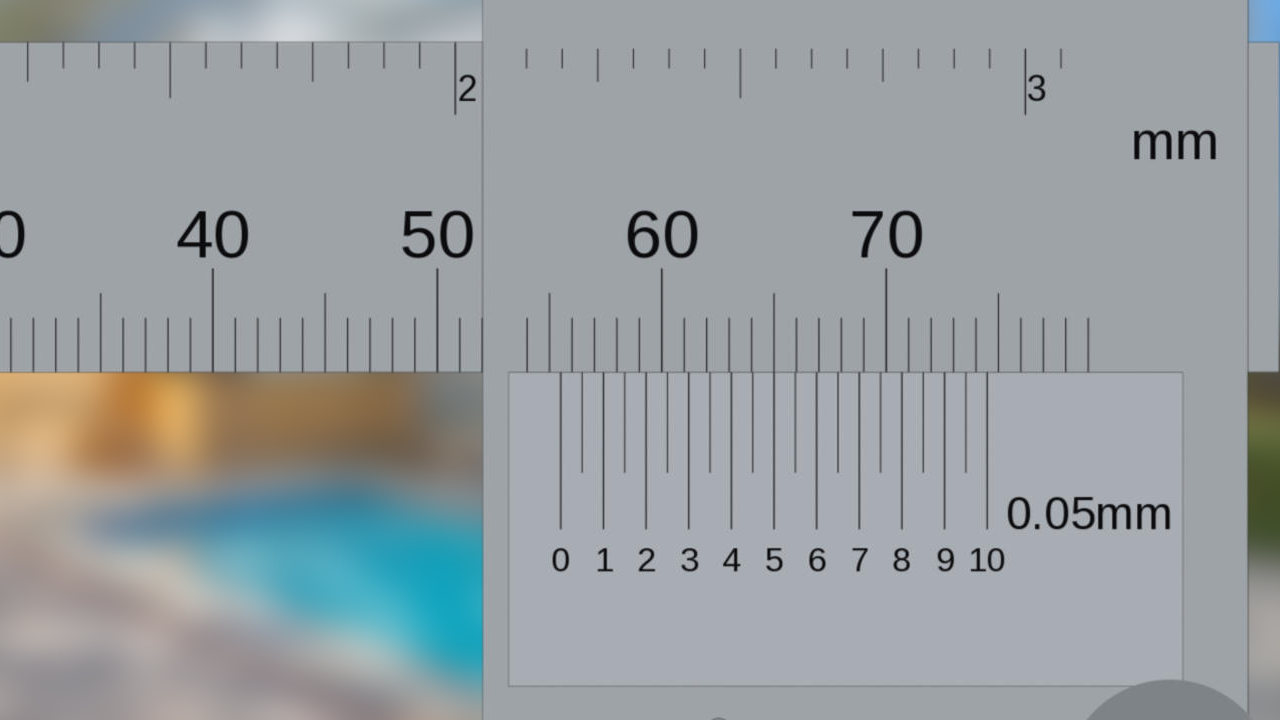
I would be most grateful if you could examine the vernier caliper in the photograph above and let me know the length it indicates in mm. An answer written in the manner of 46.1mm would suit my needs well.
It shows 55.5mm
